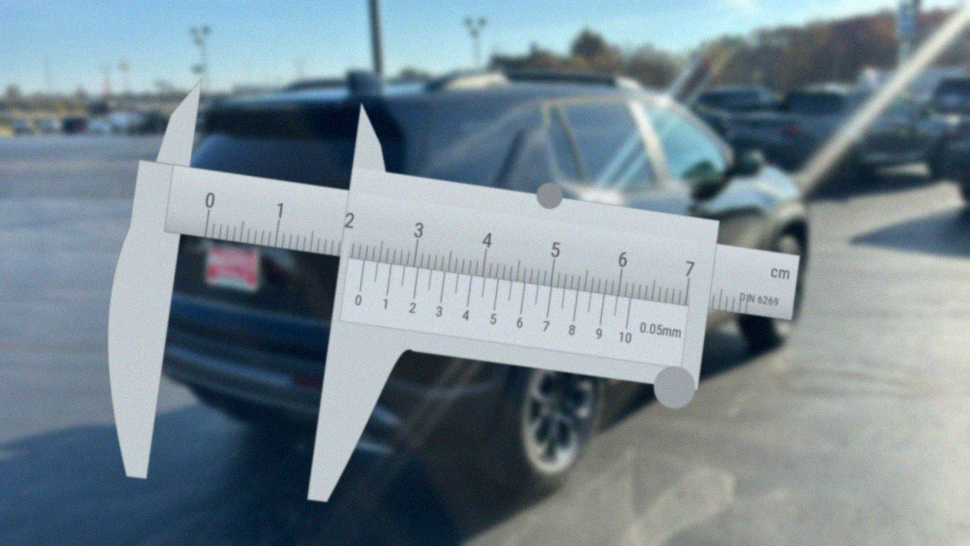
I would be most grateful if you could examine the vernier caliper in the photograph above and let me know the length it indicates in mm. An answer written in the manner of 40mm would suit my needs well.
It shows 22.8mm
